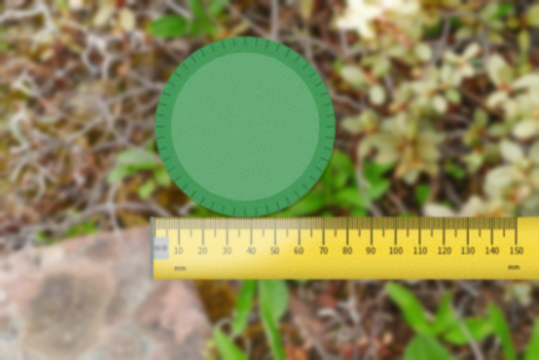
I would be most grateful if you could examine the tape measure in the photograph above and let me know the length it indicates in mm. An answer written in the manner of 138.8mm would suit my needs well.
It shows 75mm
